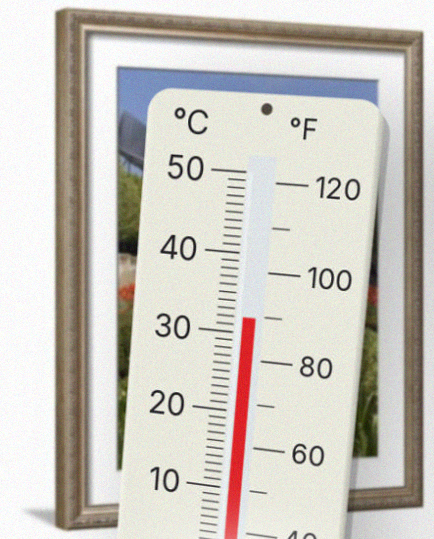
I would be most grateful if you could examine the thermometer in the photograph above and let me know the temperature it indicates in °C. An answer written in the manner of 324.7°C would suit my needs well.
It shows 32°C
